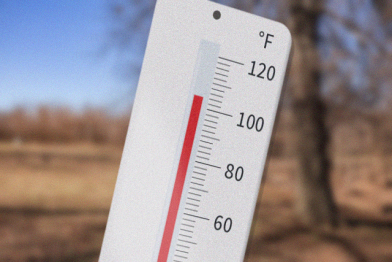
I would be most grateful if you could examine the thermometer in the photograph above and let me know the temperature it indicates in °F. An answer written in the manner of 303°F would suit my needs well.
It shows 104°F
